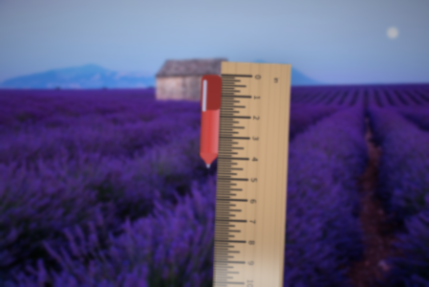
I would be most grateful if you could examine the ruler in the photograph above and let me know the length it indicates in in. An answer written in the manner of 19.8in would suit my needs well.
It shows 4.5in
